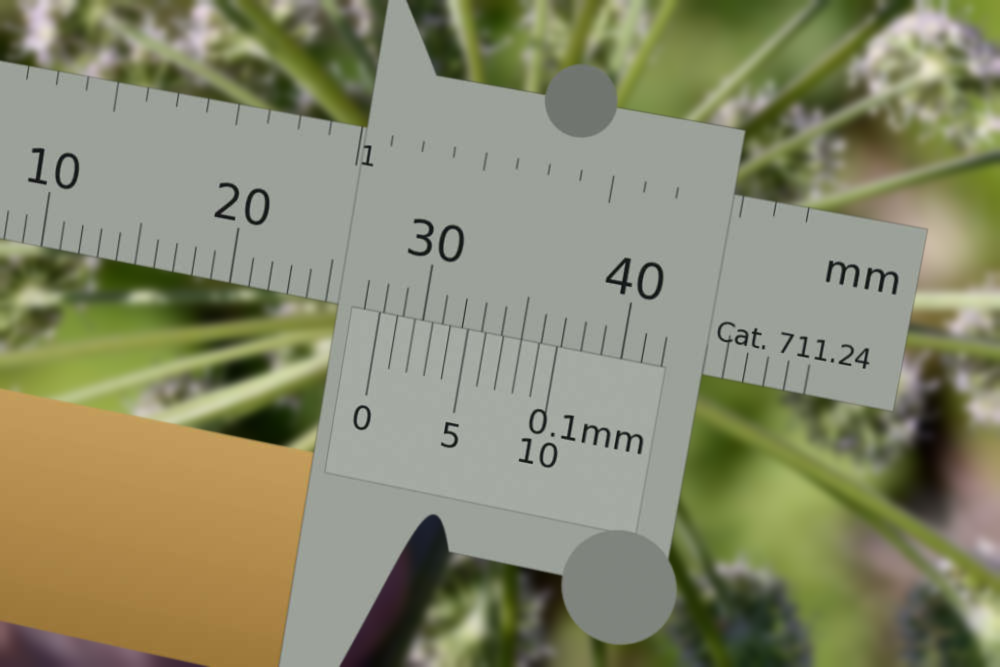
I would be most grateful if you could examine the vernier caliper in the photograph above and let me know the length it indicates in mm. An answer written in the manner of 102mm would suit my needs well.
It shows 27.8mm
